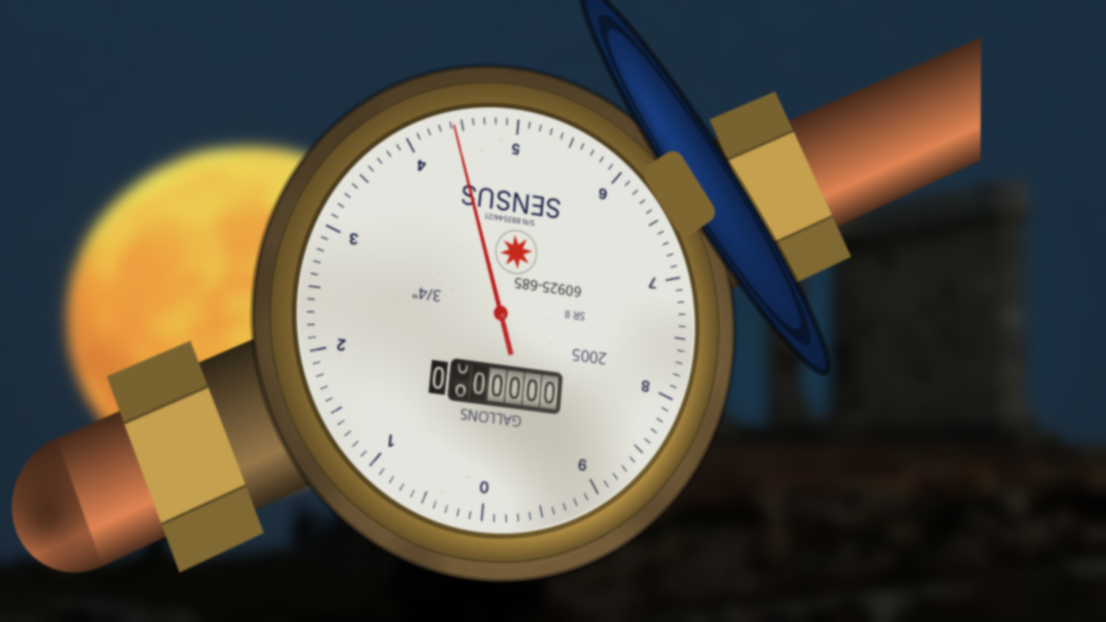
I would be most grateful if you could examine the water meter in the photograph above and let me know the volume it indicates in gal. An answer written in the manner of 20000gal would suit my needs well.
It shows 84.4gal
